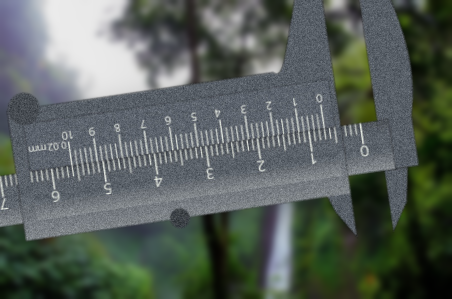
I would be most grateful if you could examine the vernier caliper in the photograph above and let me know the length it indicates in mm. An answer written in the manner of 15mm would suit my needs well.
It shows 7.0mm
